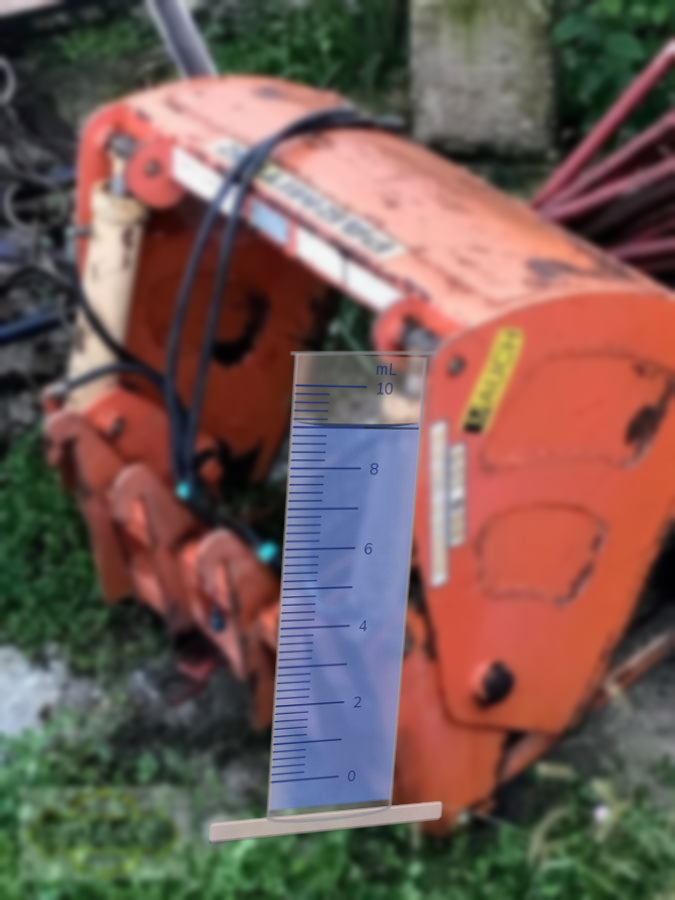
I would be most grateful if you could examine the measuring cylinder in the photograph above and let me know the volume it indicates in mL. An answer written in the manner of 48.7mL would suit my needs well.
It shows 9mL
